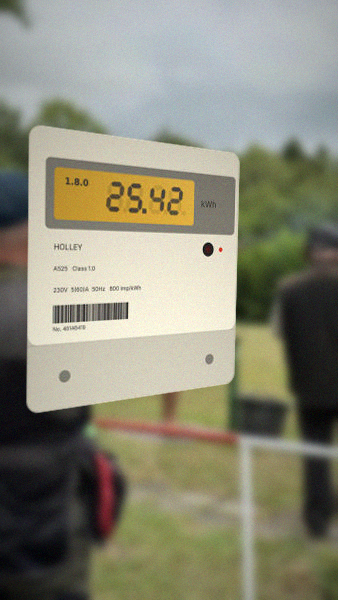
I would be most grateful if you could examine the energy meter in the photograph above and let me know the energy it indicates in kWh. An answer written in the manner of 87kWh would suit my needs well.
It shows 25.42kWh
